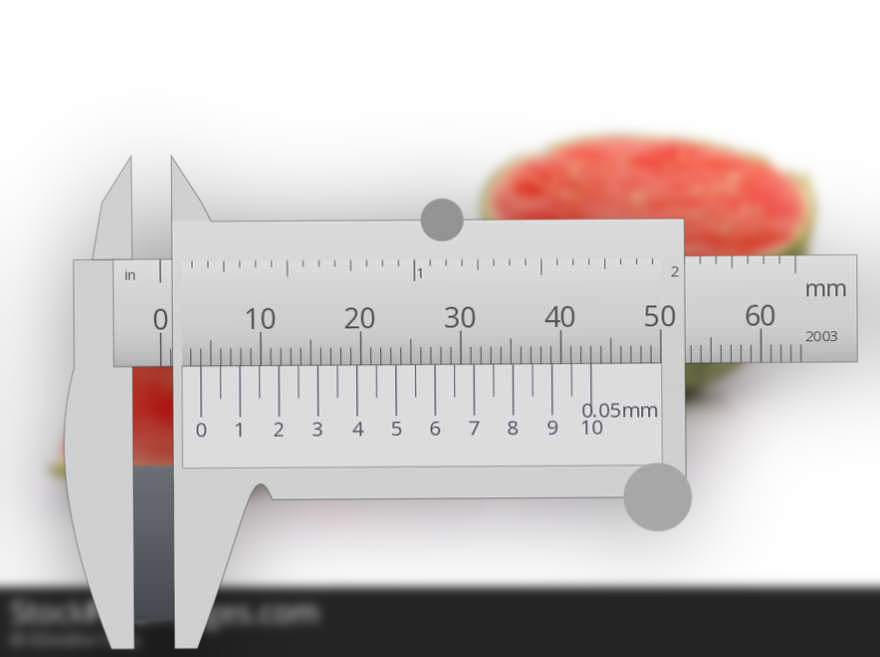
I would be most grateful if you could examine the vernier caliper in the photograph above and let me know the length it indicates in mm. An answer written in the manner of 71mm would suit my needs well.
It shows 4.0mm
